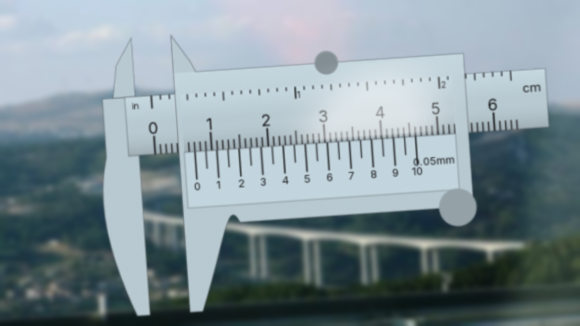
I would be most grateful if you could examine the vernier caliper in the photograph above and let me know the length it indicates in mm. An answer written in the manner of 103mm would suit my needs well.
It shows 7.0mm
